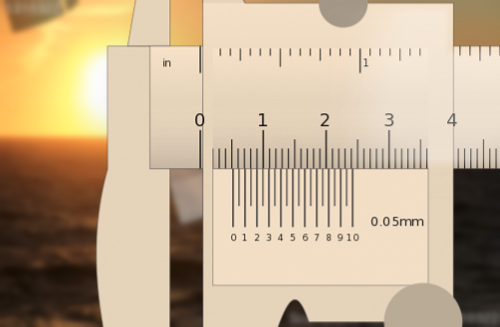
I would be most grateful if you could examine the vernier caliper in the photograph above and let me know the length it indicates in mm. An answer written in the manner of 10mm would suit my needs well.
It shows 5.2mm
